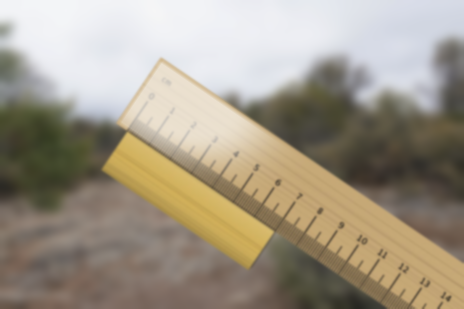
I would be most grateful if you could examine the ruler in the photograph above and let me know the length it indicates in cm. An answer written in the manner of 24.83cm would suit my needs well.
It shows 7cm
